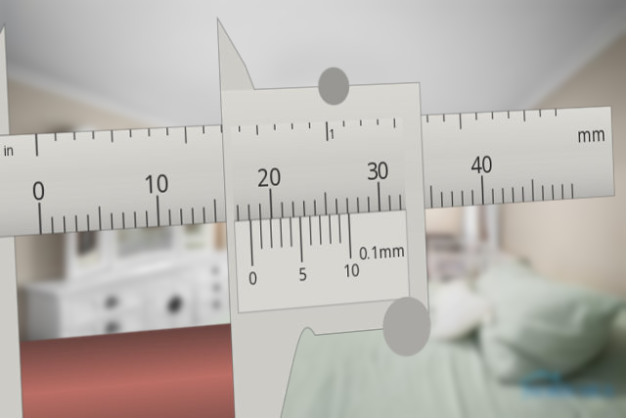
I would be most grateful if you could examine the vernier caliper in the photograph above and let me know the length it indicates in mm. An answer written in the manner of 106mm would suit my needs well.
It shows 18.1mm
